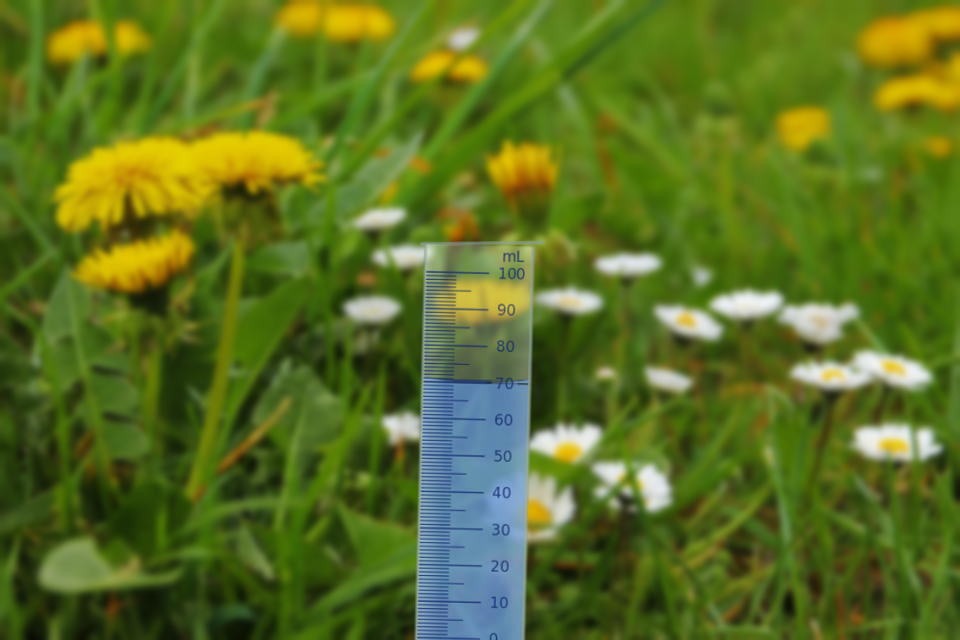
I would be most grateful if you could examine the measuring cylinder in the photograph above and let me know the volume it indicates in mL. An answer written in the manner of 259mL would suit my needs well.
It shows 70mL
